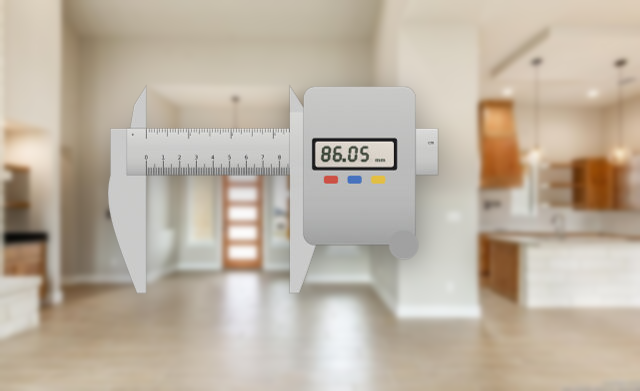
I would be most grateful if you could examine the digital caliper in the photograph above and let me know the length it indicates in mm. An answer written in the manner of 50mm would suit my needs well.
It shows 86.05mm
